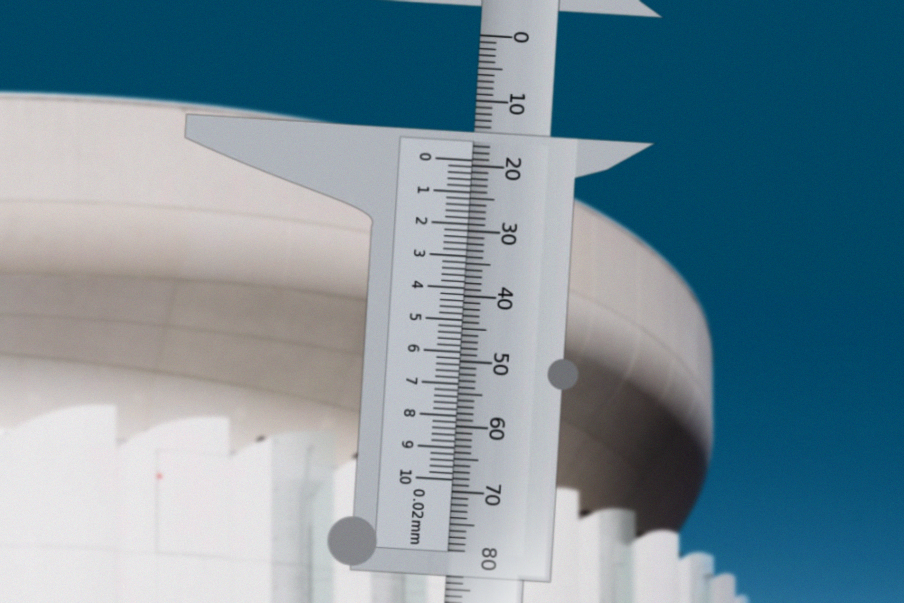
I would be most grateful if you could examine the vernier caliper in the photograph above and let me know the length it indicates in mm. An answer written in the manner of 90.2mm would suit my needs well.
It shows 19.2mm
